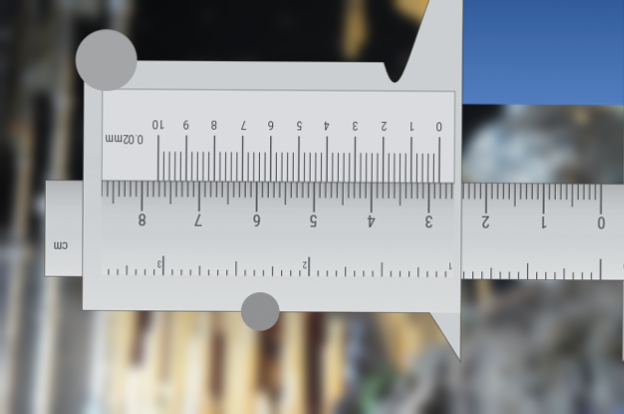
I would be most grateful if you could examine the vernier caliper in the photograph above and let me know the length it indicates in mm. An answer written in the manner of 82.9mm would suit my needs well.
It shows 28.2mm
